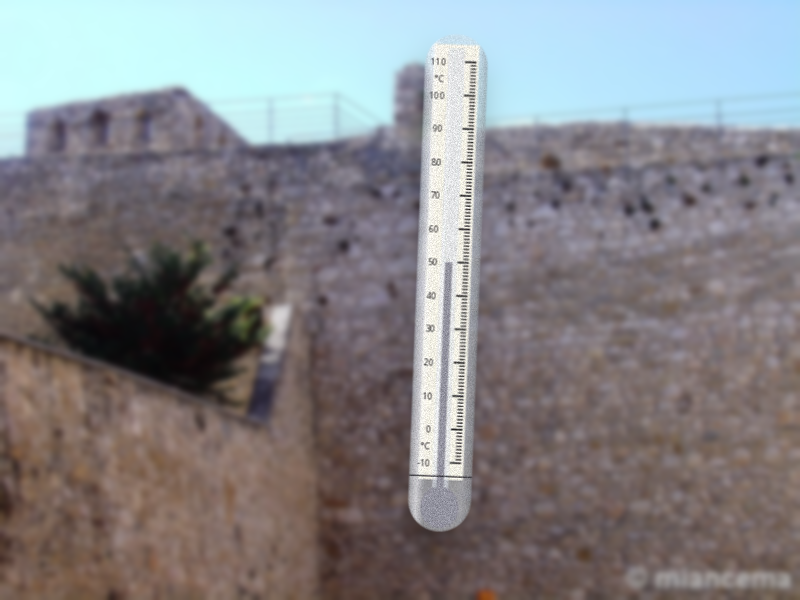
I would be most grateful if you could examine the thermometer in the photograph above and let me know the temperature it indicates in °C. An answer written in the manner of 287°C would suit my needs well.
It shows 50°C
